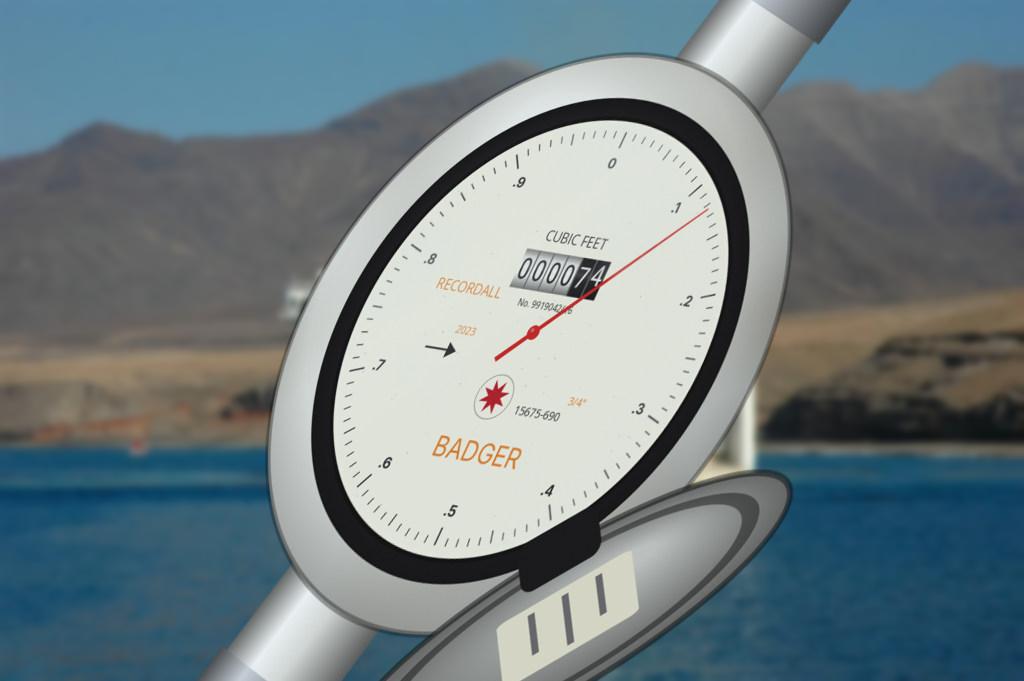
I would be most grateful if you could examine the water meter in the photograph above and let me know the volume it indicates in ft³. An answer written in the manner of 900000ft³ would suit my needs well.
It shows 74.12ft³
